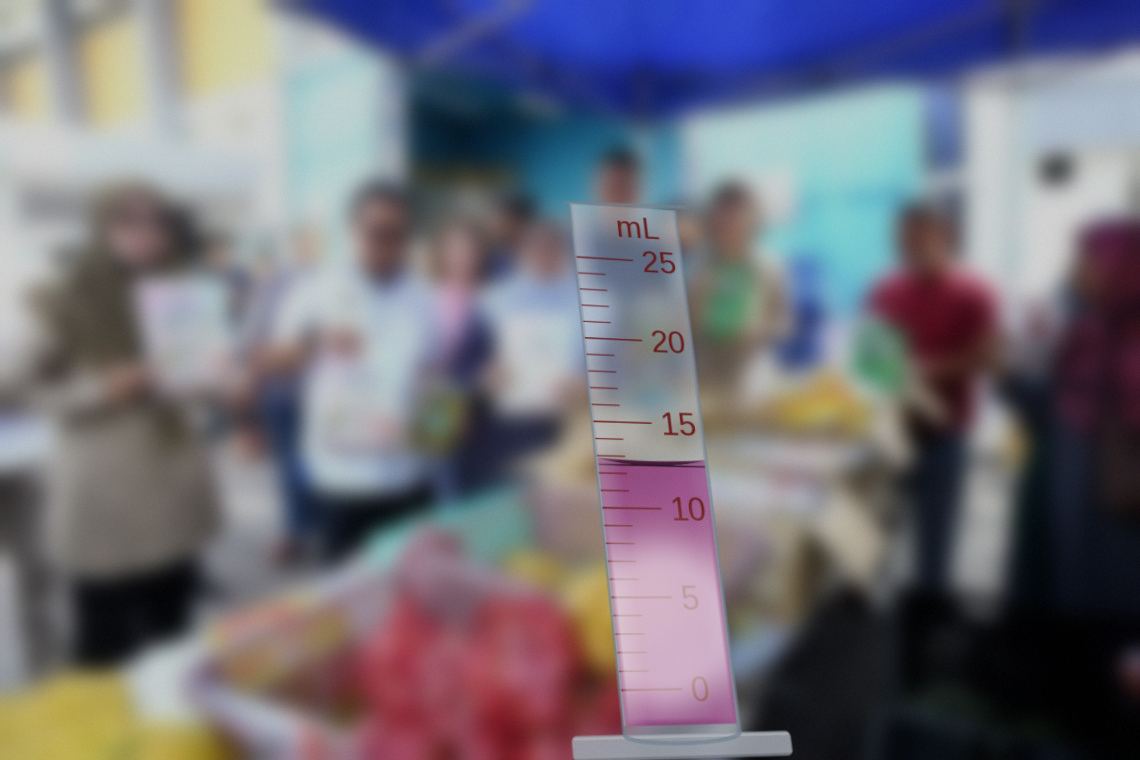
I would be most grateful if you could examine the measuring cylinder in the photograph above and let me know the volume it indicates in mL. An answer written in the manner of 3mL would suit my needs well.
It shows 12.5mL
